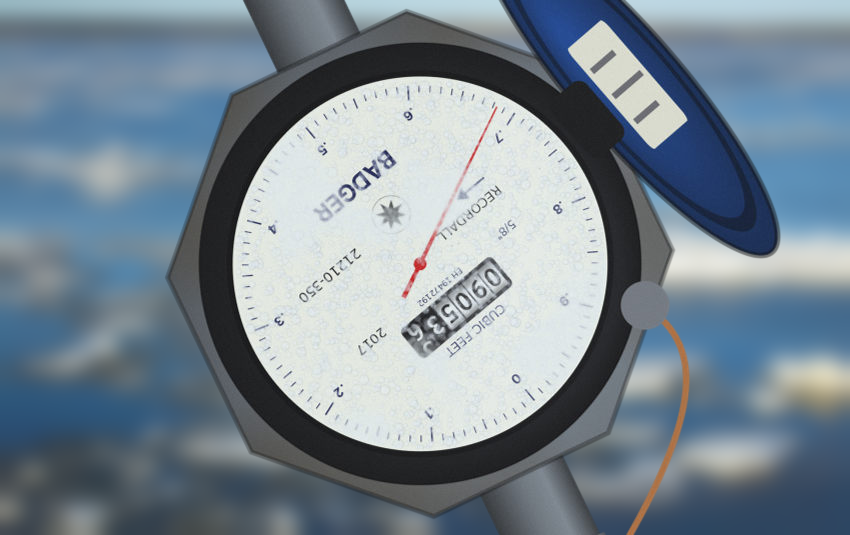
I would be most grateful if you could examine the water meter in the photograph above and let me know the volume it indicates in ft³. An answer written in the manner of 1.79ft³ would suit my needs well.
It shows 90535.68ft³
